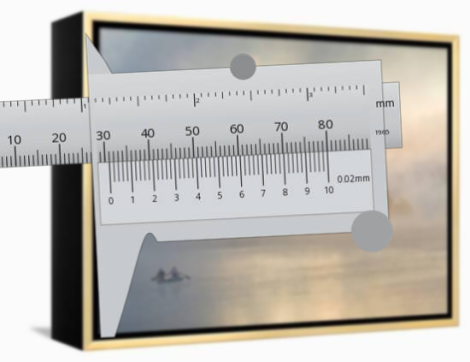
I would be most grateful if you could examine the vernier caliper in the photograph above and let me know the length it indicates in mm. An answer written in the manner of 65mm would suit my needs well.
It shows 31.0mm
